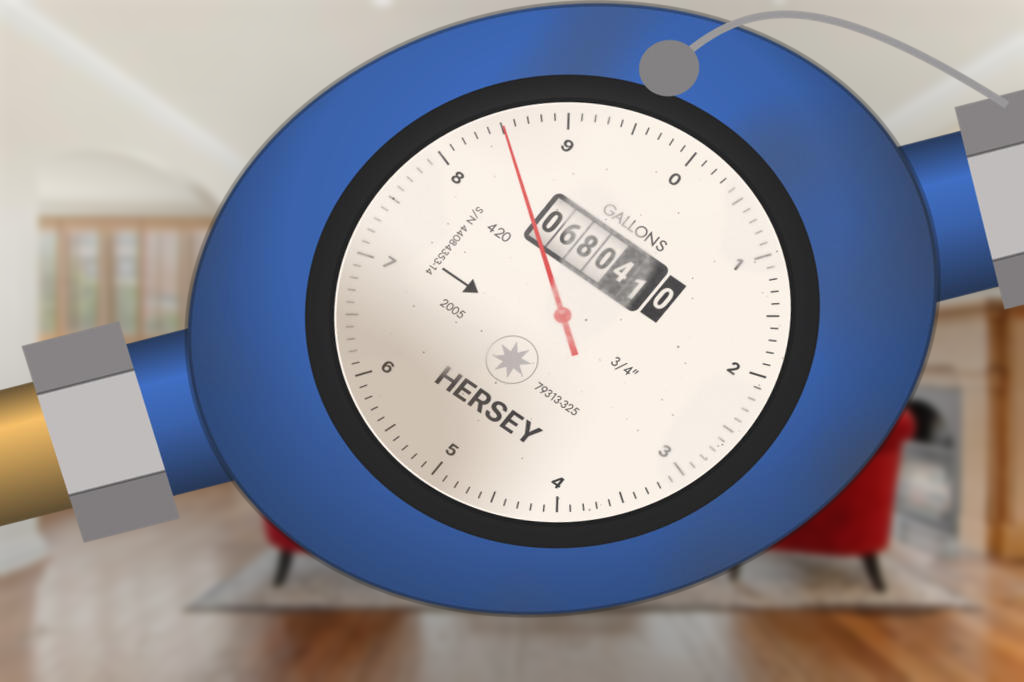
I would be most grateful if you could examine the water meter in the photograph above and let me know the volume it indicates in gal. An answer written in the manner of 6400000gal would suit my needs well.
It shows 680408.5gal
